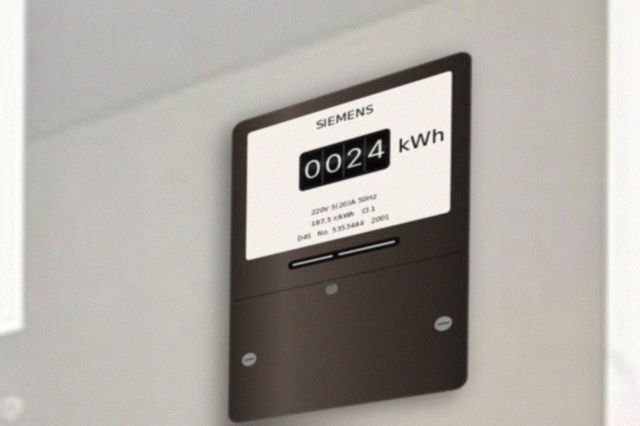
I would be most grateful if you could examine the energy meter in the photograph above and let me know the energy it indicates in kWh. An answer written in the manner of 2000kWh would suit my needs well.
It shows 24kWh
